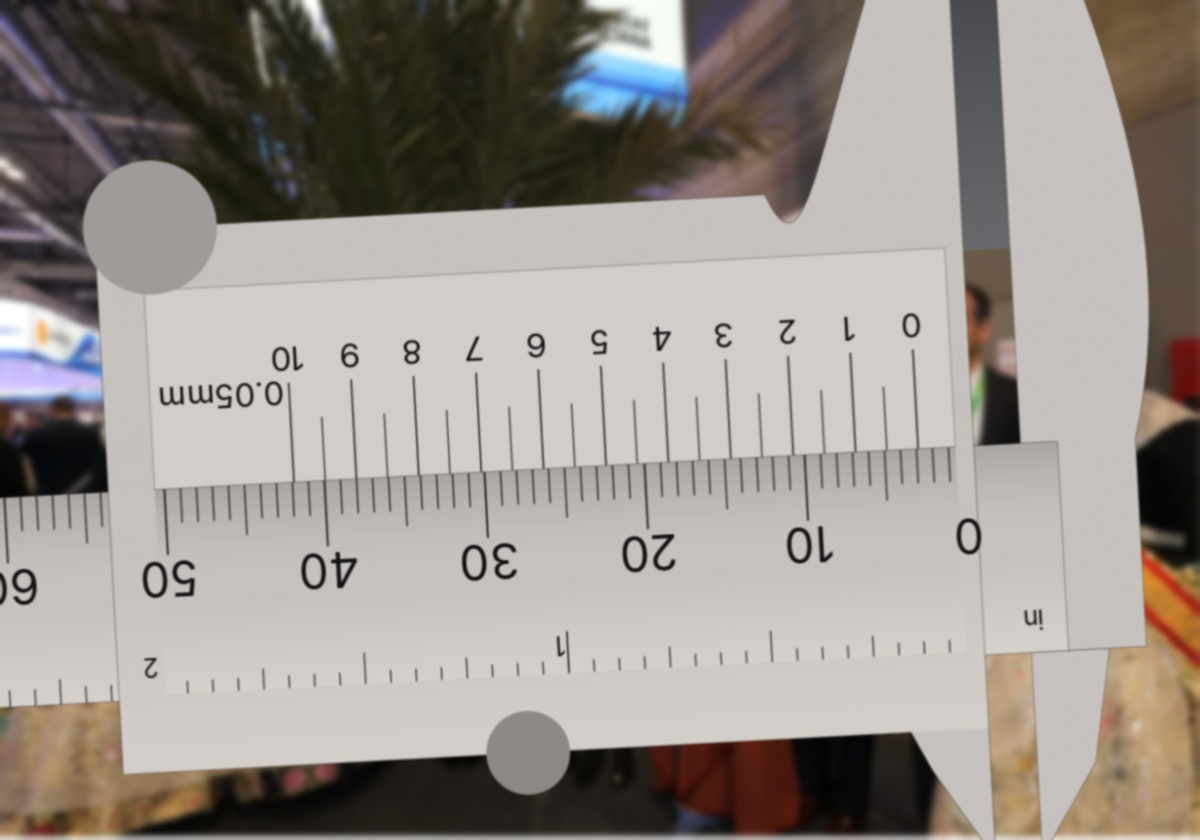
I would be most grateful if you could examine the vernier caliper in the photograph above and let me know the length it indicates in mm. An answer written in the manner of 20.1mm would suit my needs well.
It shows 2.9mm
